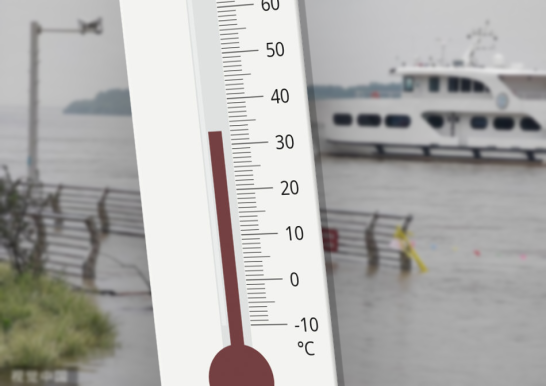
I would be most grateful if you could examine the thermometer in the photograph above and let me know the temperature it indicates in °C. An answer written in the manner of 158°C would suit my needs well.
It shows 33°C
